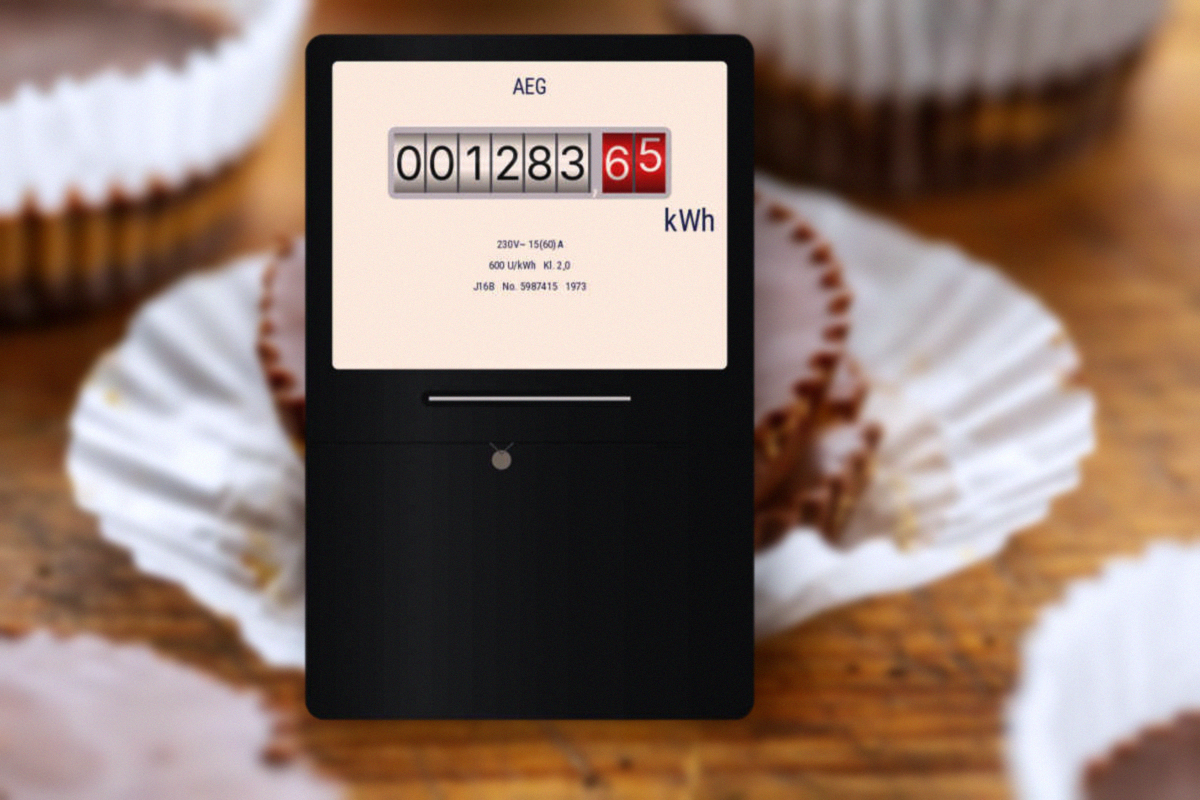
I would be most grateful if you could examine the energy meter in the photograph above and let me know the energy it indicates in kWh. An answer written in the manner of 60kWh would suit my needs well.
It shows 1283.65kWh
